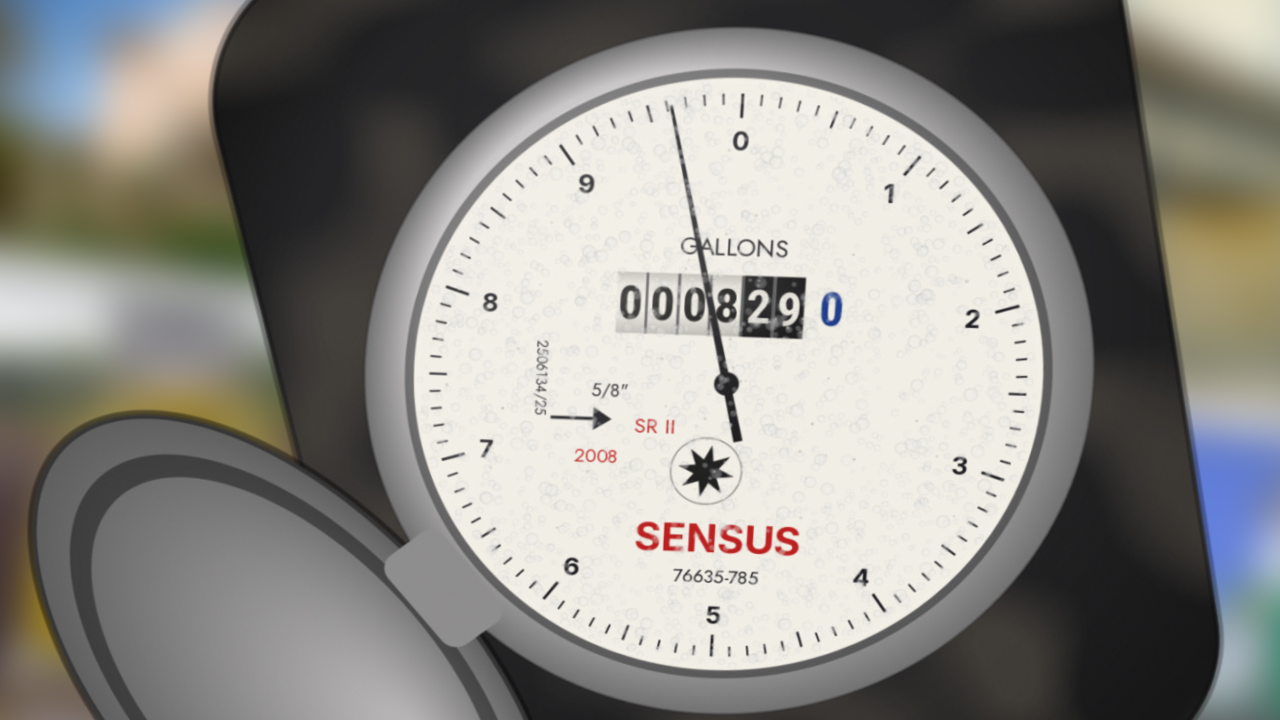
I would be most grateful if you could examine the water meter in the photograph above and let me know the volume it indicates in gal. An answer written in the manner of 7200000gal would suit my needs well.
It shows 8289.6gal
